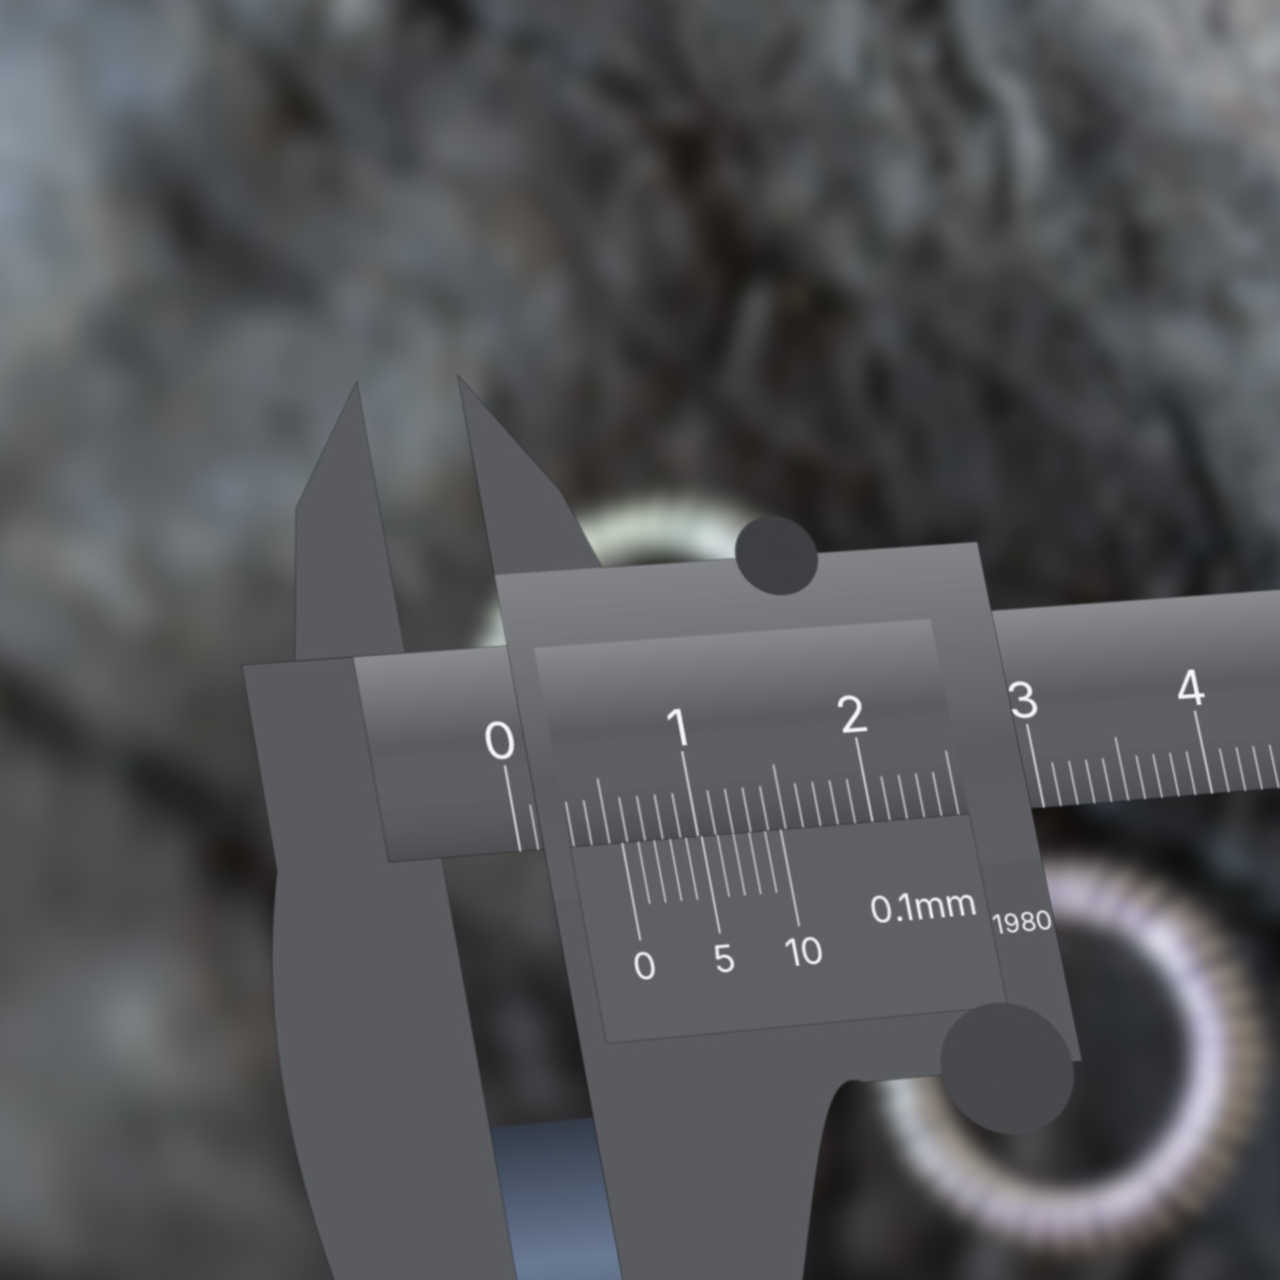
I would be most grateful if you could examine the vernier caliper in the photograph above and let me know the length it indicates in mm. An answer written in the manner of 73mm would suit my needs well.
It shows 5.7mm
